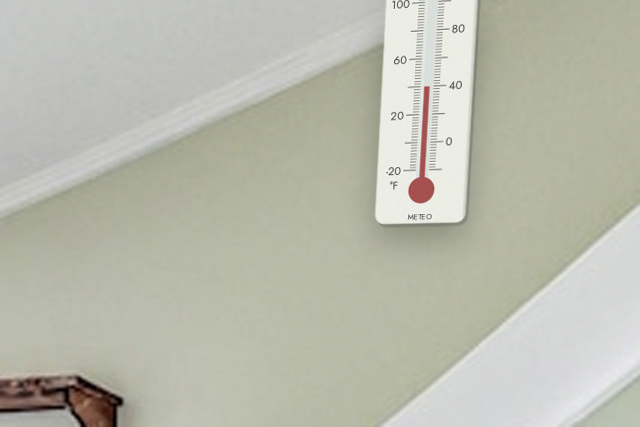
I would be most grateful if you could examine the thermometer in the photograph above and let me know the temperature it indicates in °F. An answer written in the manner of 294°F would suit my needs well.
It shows 40°F
